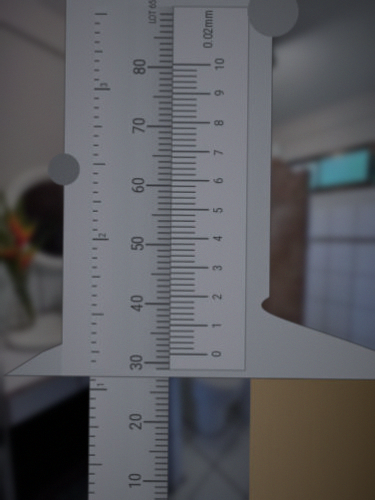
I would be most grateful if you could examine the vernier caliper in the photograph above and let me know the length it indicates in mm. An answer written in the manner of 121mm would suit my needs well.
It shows 31.5mm
